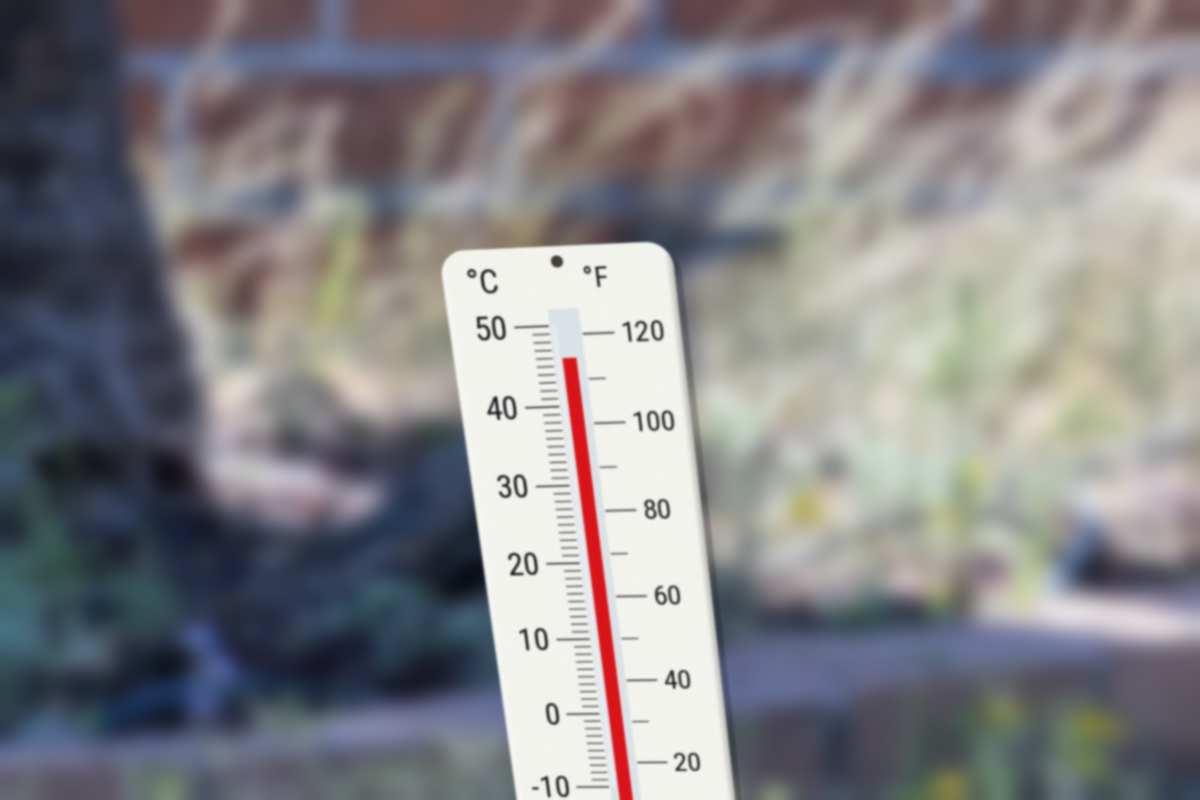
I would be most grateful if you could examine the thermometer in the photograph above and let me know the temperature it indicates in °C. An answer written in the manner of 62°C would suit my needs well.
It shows 46°C
